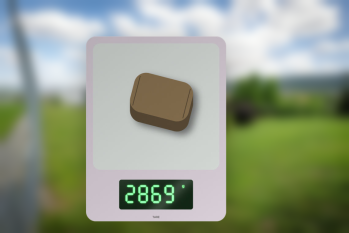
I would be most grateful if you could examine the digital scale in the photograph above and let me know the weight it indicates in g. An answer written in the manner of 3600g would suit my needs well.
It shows 2869g
